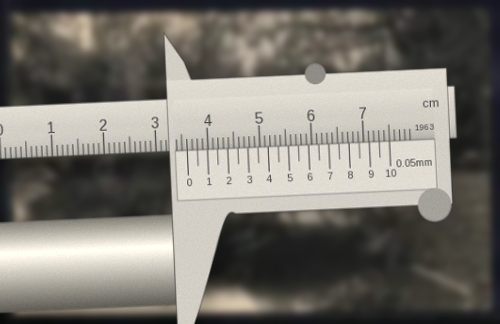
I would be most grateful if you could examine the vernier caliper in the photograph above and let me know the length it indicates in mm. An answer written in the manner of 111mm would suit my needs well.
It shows 36.0mm
